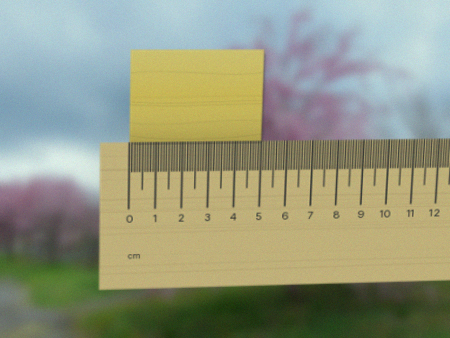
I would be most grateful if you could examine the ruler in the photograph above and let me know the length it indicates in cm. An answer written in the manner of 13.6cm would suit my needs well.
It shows 5cm
